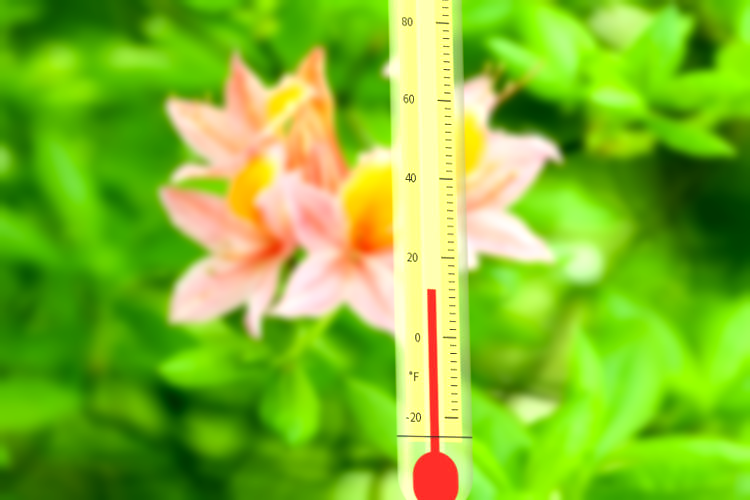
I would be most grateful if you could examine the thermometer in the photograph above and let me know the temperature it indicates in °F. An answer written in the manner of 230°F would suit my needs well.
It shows 12°F
